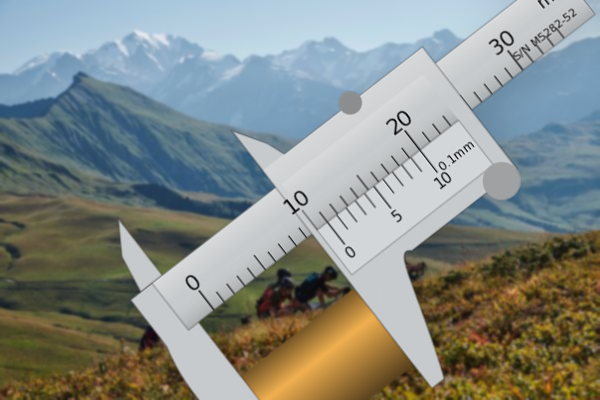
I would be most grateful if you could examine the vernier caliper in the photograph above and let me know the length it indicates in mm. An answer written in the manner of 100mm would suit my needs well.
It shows 11.0mm
